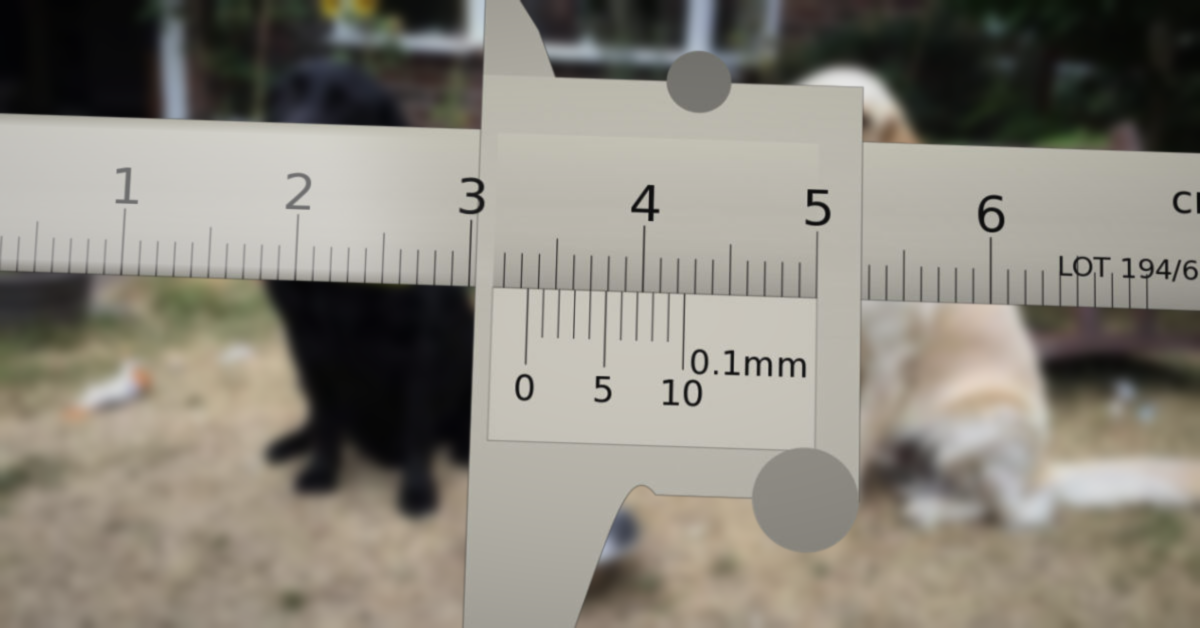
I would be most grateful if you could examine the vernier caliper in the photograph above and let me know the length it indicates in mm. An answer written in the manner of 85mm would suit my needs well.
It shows 33.4mm
